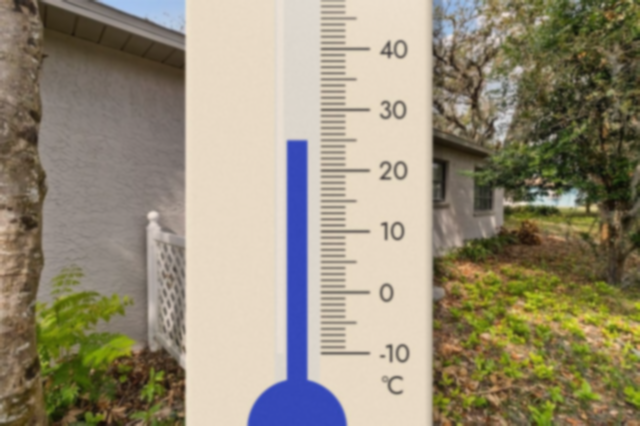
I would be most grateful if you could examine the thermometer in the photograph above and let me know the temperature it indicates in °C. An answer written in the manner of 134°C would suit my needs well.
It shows 25°C
